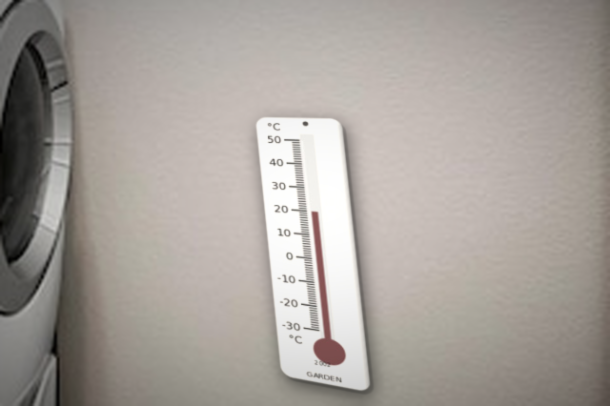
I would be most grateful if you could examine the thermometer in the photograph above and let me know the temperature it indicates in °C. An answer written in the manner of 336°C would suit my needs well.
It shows 20°C
